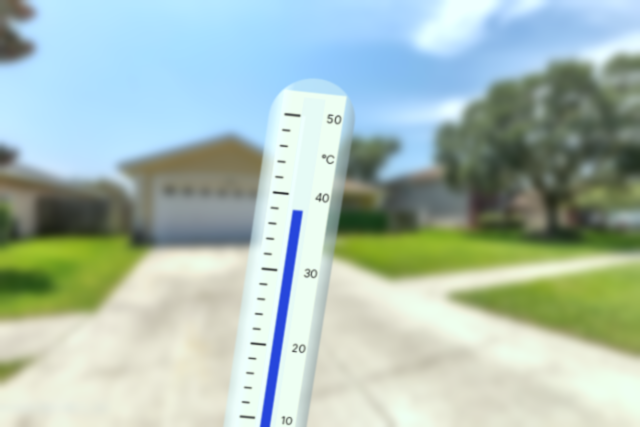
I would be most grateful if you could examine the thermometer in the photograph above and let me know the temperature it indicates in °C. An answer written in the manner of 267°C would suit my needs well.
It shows 38°C
